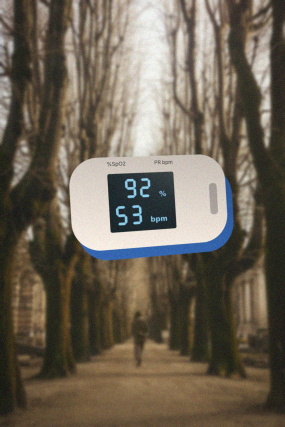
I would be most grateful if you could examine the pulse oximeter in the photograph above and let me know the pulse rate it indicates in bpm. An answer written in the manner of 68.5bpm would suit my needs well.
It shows 53bpm
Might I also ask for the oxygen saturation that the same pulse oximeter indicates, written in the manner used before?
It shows 92%
